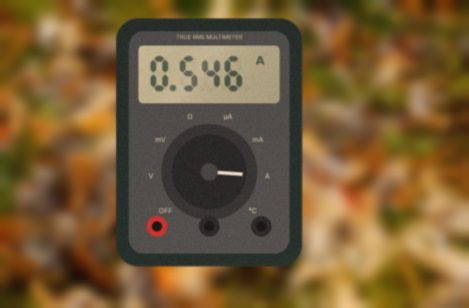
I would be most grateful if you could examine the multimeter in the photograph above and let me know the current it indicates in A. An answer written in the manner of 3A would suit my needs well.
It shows 0.546A
